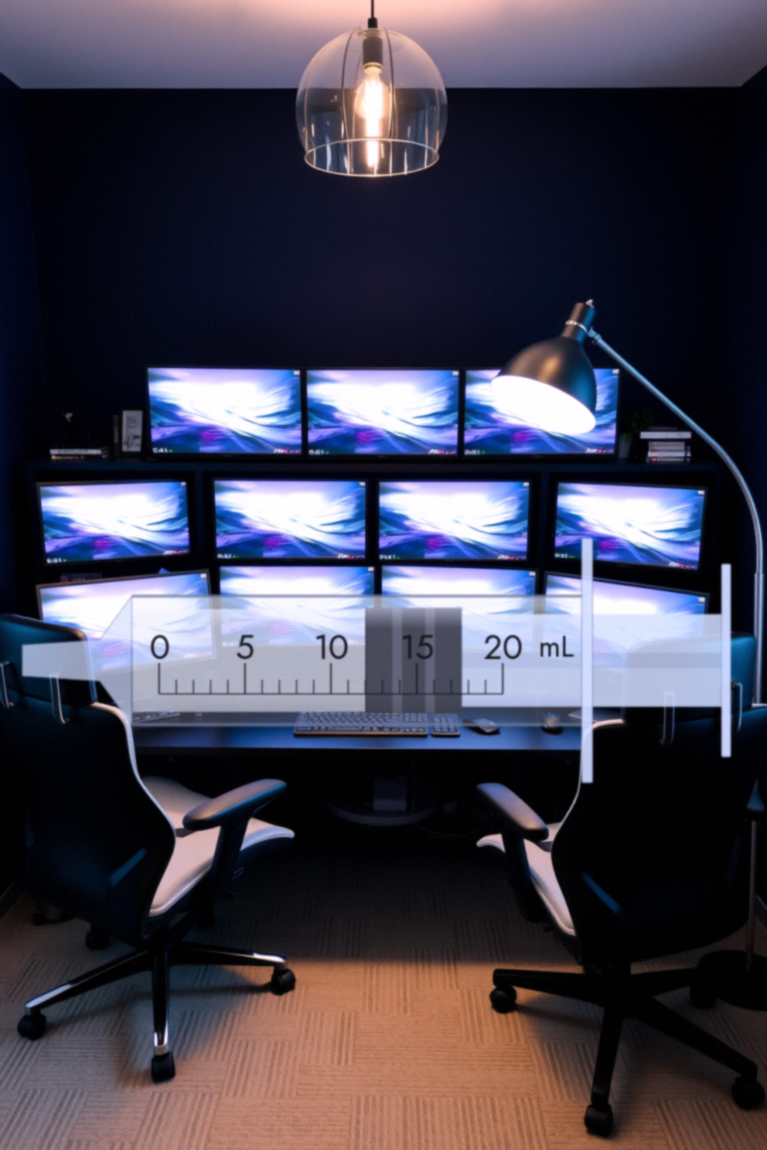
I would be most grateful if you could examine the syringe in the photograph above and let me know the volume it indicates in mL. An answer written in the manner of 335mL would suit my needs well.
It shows 12mL
